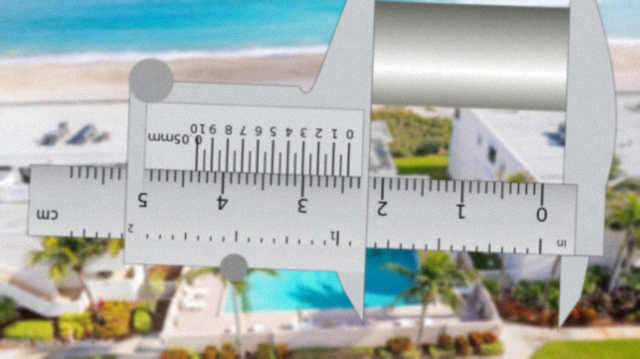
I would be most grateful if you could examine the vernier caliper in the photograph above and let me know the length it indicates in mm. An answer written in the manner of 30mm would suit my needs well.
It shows 24.4mm
